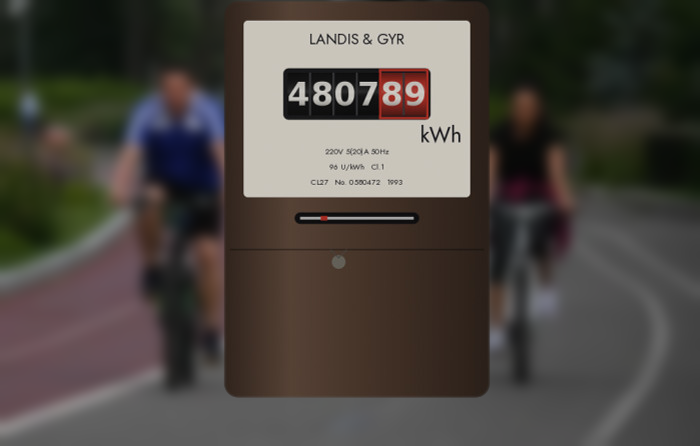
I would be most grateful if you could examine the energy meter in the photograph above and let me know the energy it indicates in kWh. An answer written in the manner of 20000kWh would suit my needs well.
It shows 4807.89kWh
